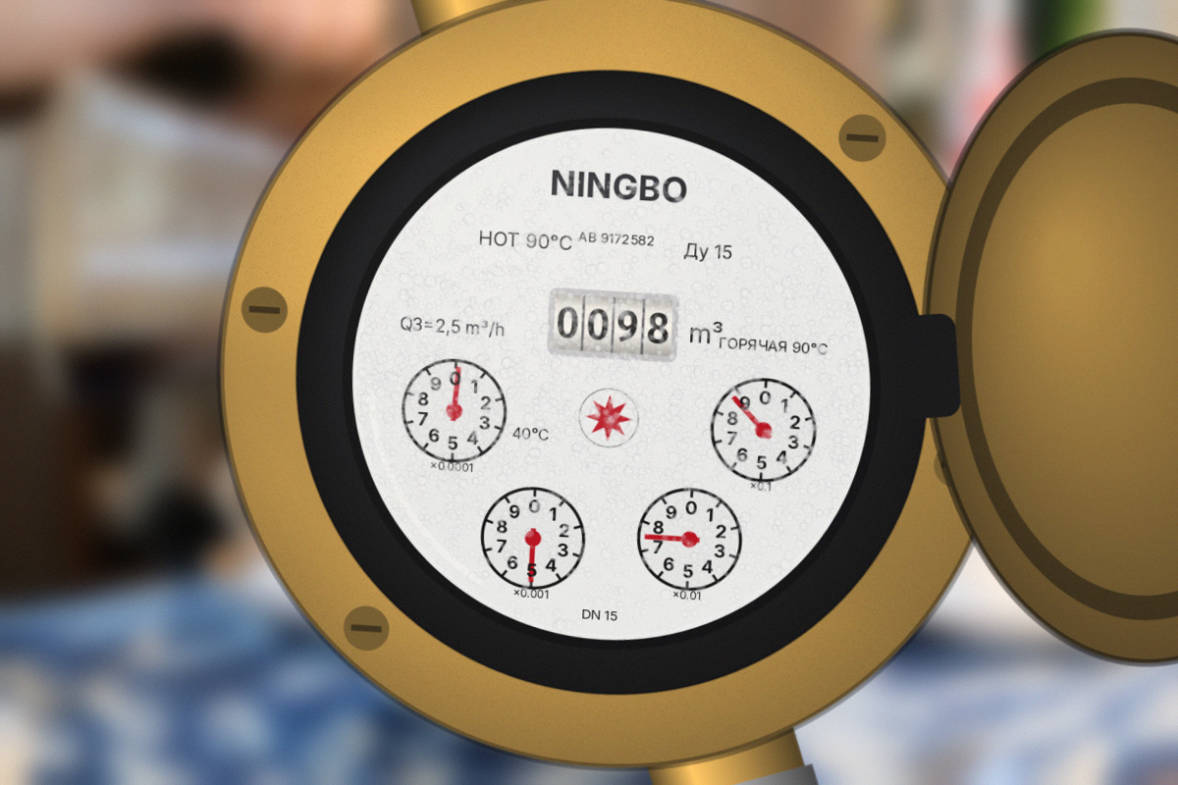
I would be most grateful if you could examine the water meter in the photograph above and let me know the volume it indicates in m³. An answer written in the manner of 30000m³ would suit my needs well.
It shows 98.8750m³
